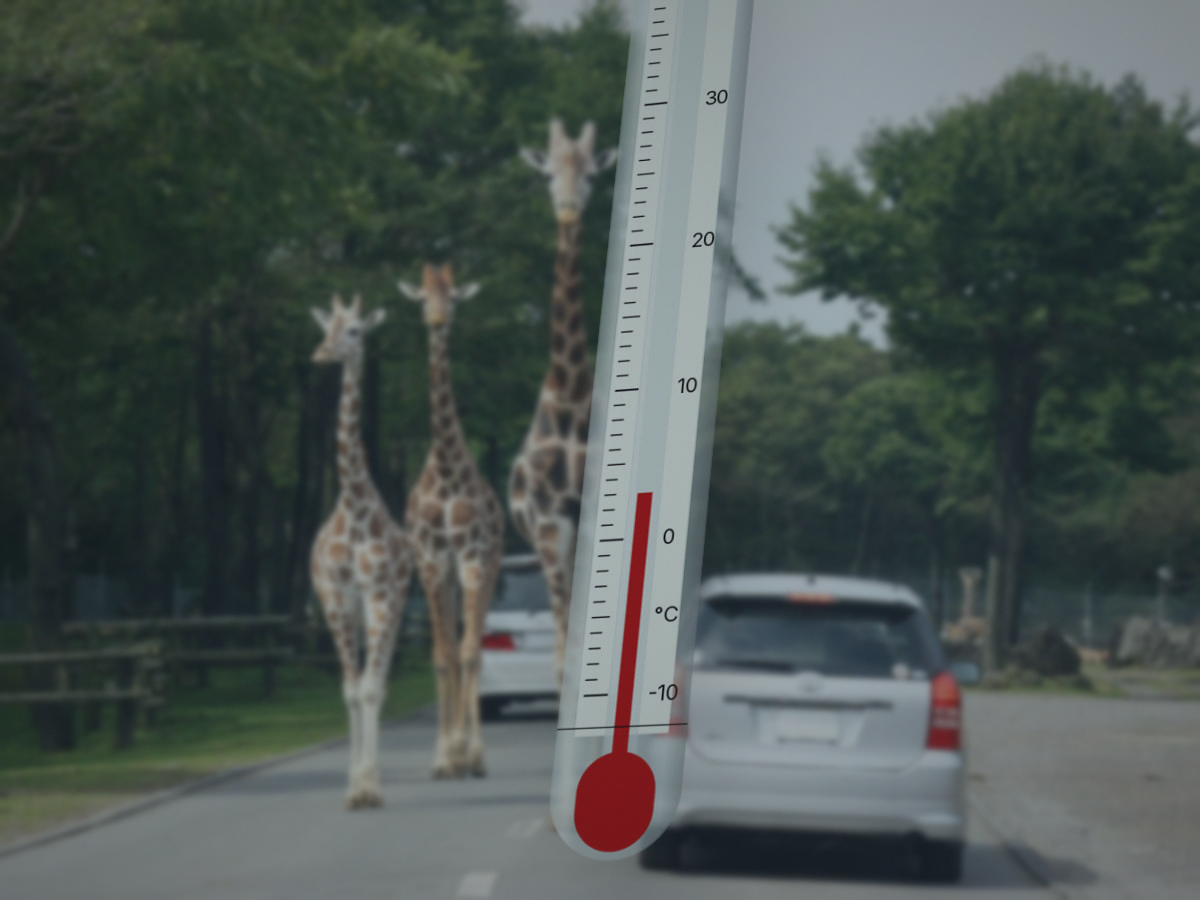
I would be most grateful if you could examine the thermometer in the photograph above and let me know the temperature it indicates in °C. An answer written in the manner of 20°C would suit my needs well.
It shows 3°C
